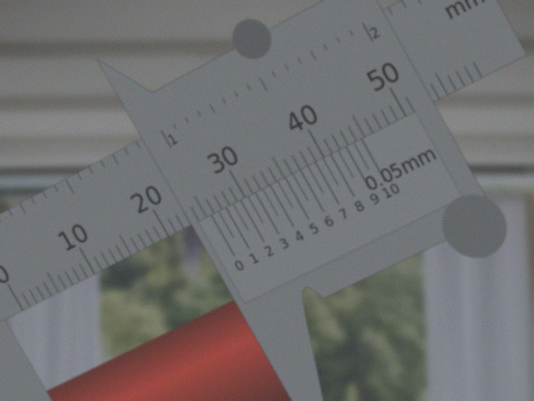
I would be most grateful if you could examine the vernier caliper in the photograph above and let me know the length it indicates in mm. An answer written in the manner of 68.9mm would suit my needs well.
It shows 25.6mm
